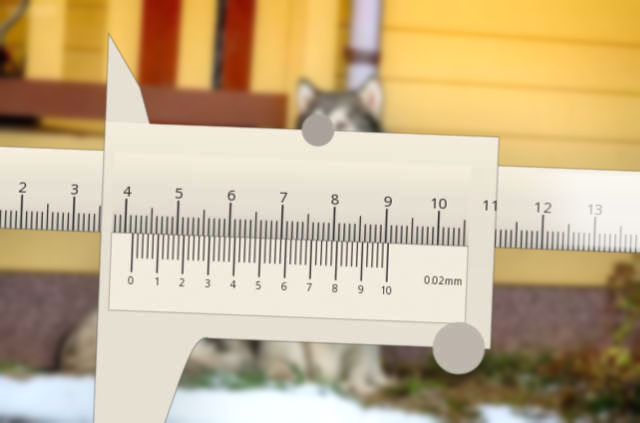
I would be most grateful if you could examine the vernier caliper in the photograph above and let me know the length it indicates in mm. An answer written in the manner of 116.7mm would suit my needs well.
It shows 41.5mm
